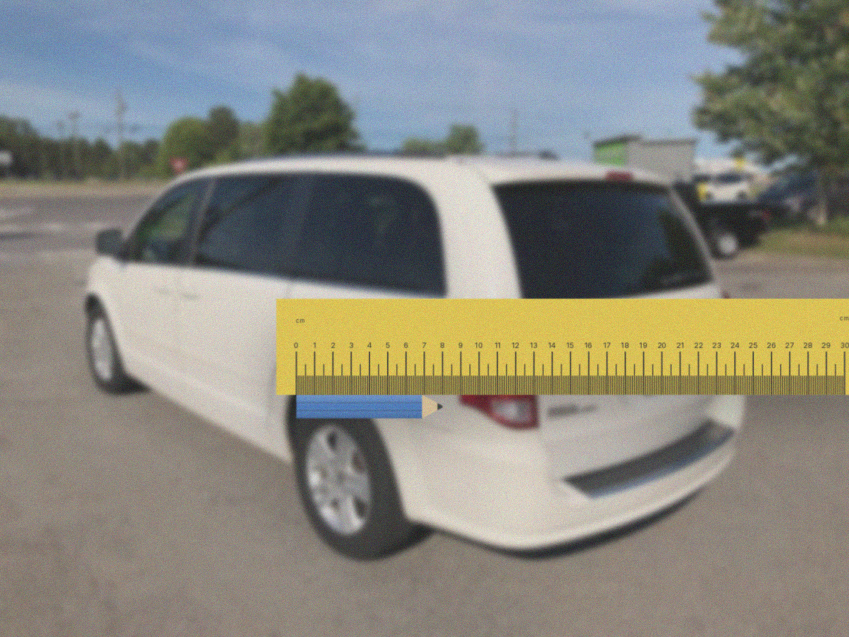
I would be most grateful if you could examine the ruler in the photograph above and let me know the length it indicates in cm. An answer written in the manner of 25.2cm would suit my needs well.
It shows 8cm
